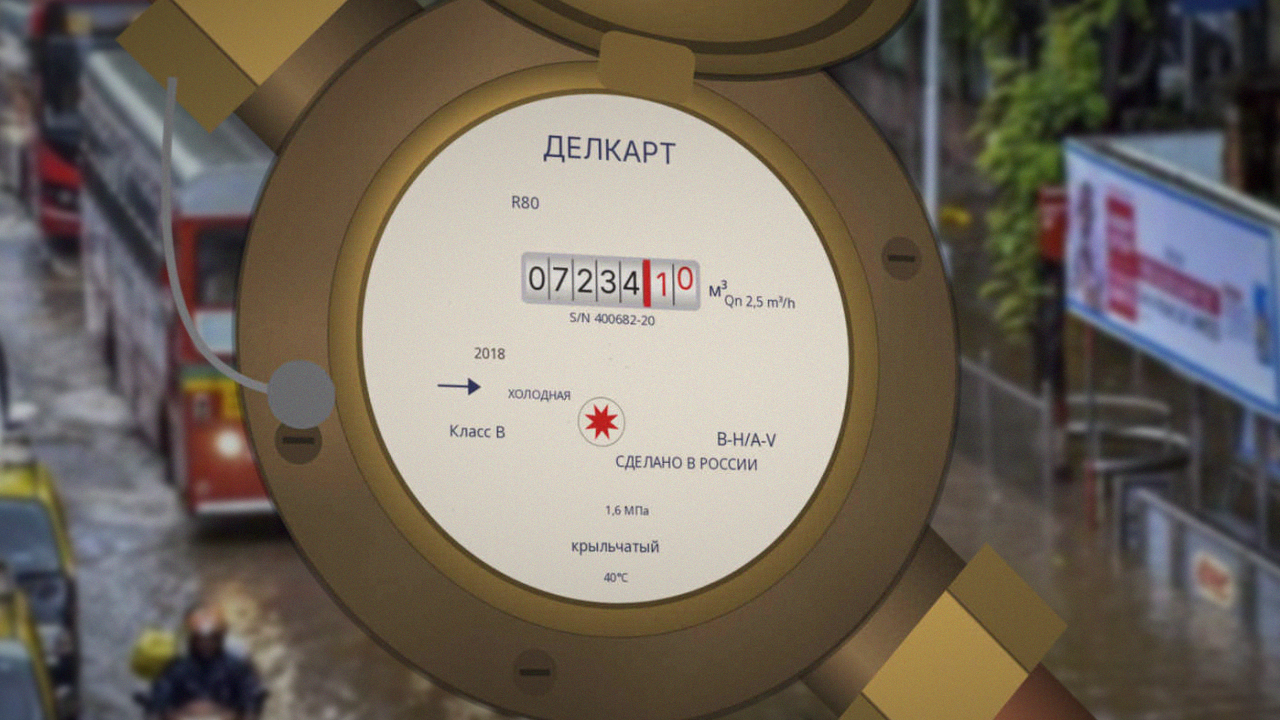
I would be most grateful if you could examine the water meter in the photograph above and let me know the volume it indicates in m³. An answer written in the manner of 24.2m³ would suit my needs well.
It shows 7234.10m³
